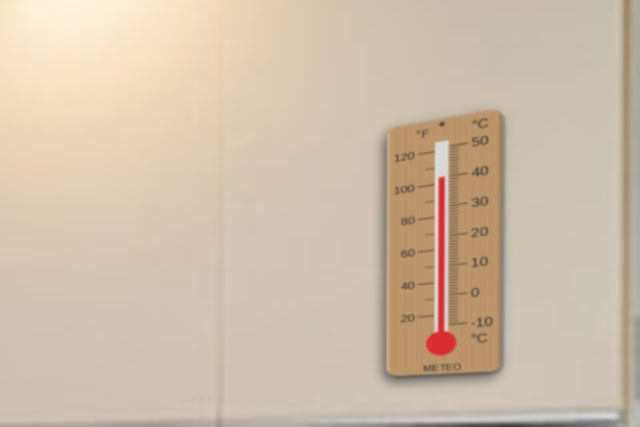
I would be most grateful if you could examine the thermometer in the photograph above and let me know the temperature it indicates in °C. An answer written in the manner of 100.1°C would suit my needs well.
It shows 40°C
